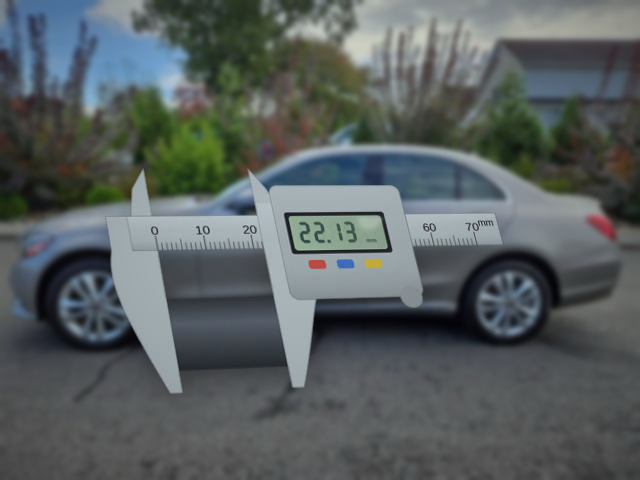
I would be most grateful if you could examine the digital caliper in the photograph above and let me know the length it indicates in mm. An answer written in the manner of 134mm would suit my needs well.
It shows 22.13mm
